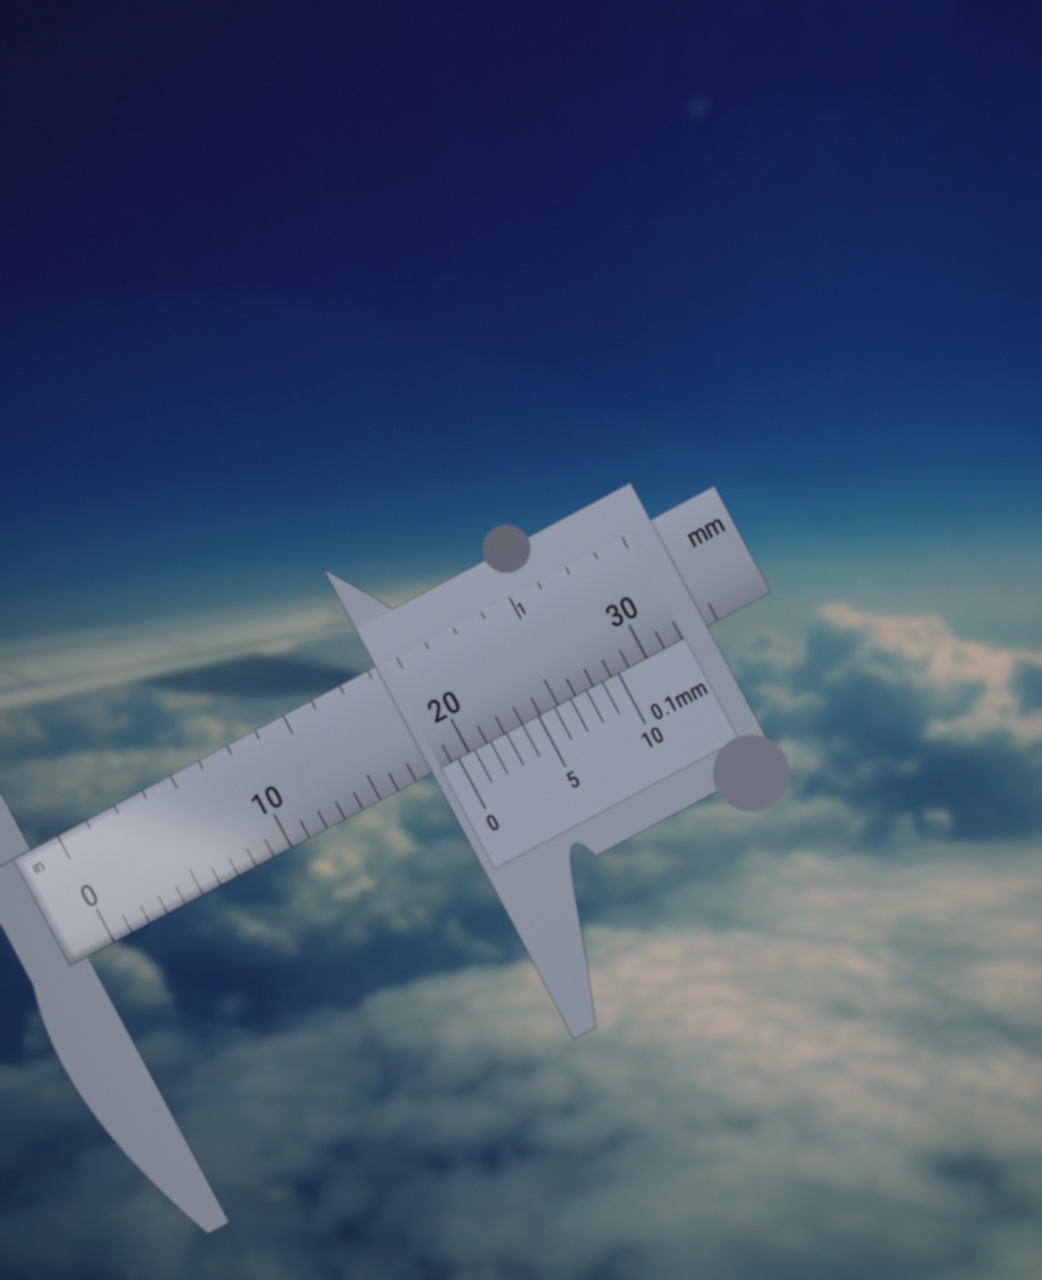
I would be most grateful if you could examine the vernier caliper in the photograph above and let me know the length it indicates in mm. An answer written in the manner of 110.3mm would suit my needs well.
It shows 19.4mm
